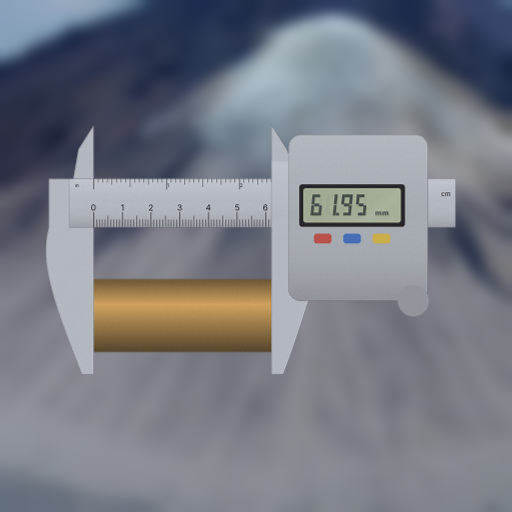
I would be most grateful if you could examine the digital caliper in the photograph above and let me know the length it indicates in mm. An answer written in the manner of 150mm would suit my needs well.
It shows 61.95mm
